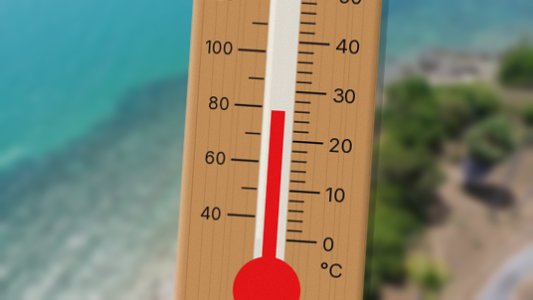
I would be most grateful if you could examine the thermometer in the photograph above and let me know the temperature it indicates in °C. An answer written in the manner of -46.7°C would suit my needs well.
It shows 26°C
